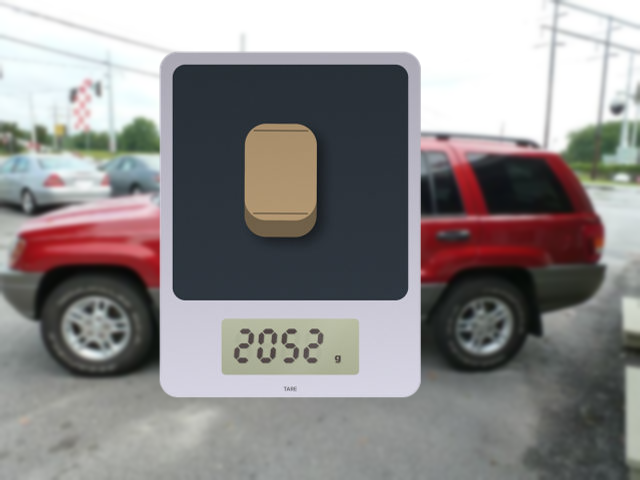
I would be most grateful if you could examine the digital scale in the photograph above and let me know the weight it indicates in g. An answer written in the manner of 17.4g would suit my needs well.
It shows 2052g
